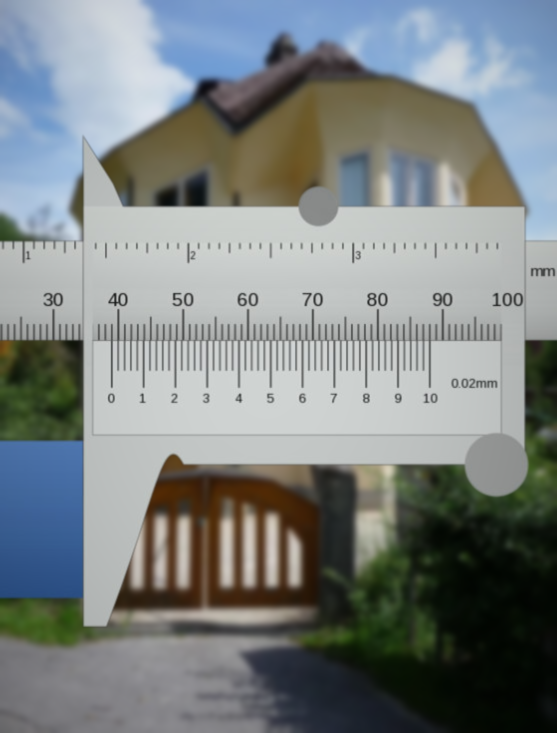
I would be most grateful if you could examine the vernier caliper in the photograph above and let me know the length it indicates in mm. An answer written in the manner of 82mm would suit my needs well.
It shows 39.0mm
